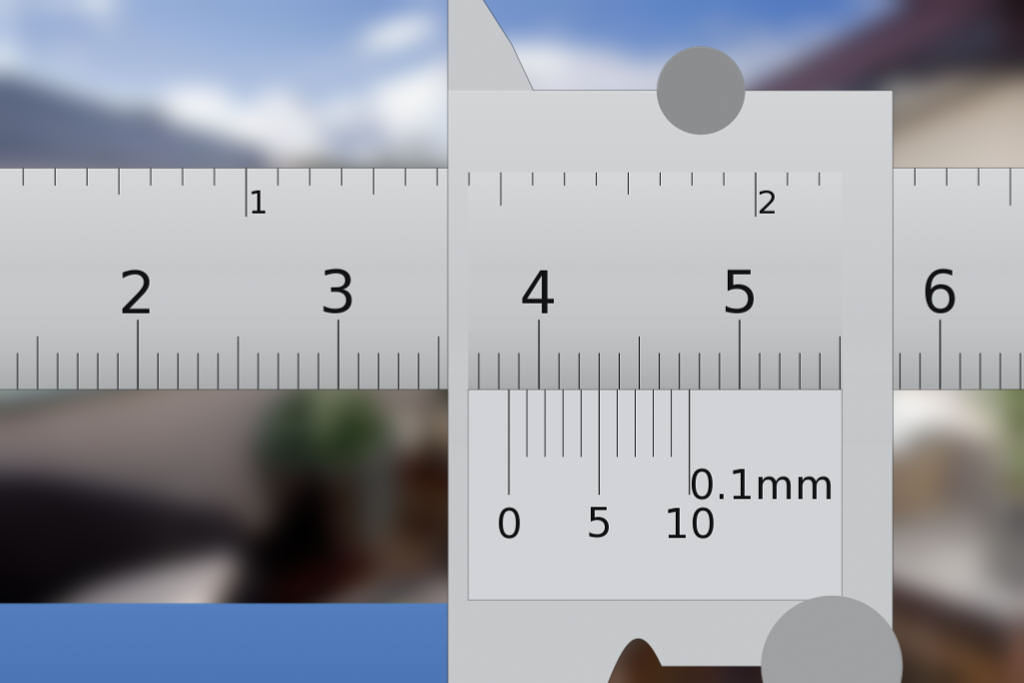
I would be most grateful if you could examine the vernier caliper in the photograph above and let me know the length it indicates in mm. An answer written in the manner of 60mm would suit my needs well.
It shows 38.5mm
